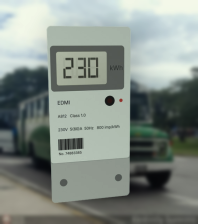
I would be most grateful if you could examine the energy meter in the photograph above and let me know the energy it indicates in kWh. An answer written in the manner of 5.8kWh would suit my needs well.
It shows 230kWh
